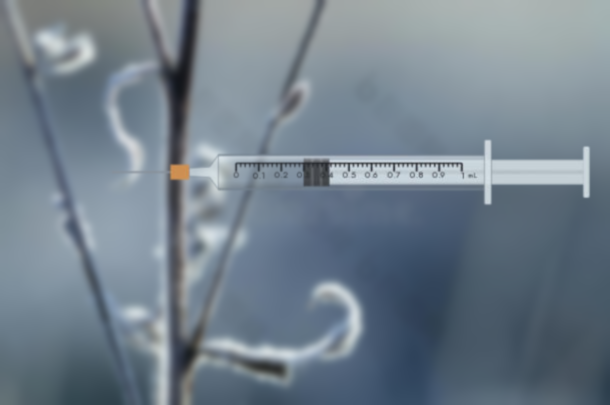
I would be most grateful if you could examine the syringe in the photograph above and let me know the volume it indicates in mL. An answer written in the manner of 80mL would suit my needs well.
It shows 0.3mL
